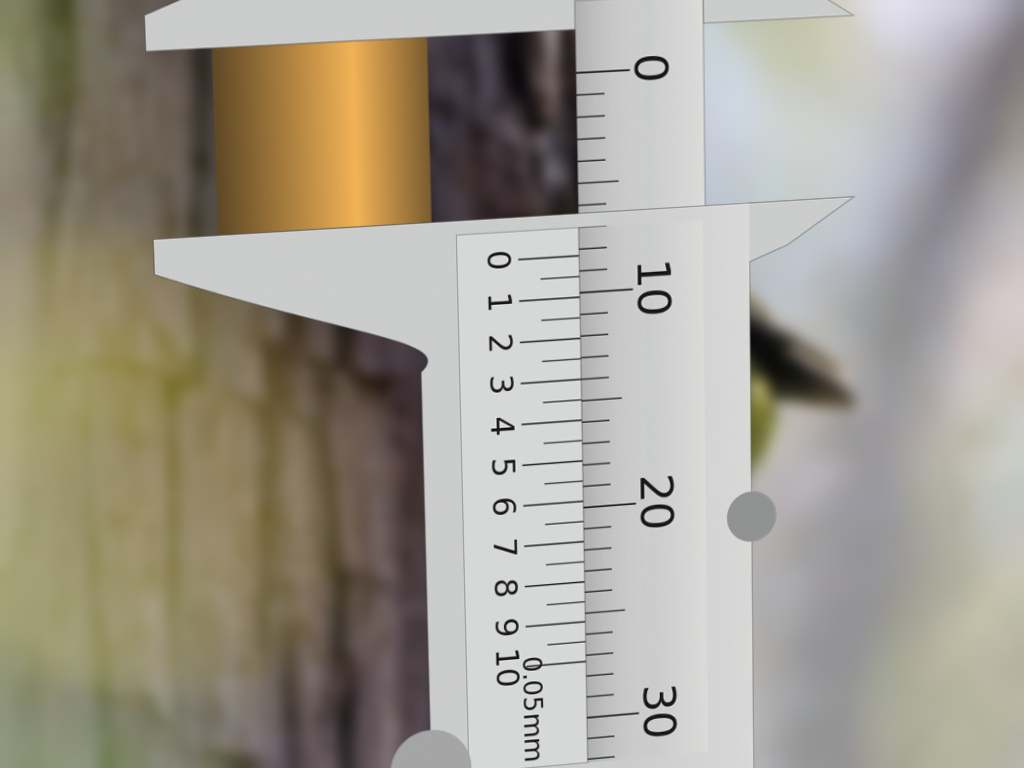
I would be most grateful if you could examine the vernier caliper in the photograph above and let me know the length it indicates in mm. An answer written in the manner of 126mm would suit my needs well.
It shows 8.3mm
